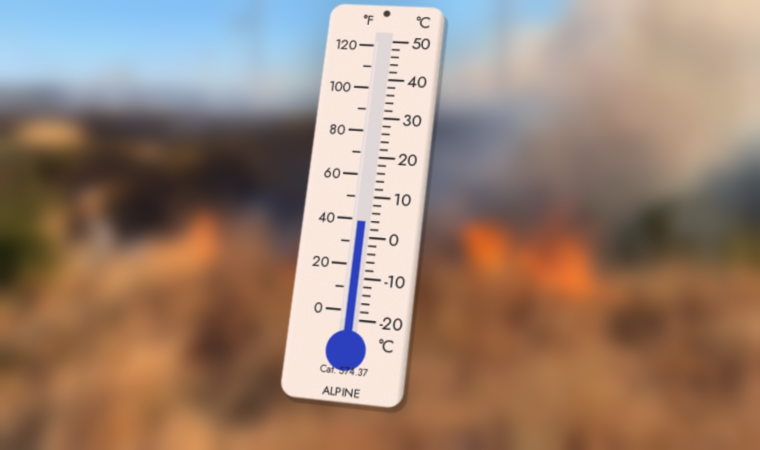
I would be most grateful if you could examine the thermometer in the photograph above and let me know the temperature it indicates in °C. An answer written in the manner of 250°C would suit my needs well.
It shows 4°C
